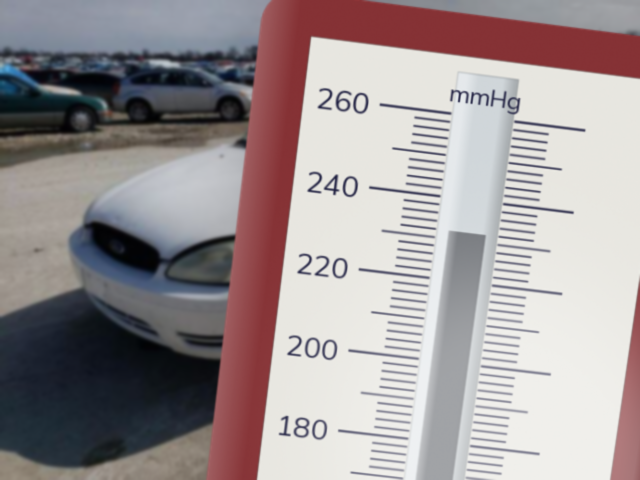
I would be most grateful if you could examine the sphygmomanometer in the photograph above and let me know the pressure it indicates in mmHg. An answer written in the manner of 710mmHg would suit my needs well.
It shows 232mmHg
